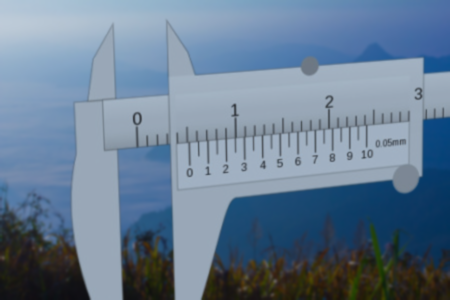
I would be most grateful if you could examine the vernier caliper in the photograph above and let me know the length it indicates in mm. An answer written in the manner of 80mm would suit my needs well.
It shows 5.2mm
